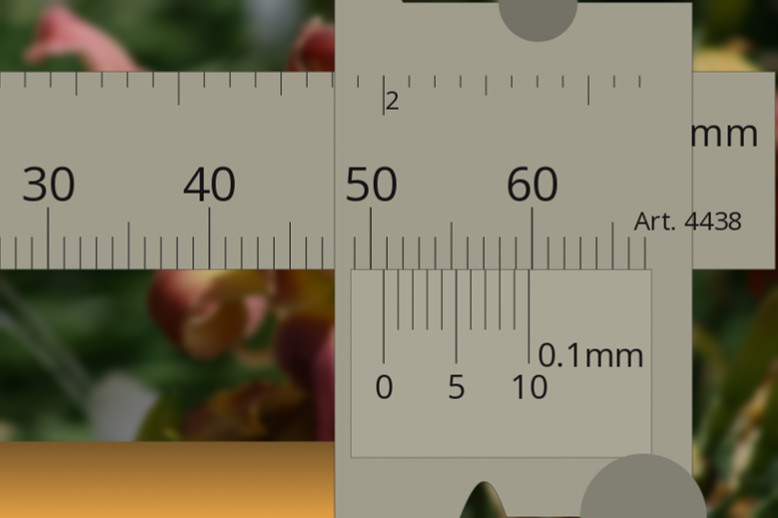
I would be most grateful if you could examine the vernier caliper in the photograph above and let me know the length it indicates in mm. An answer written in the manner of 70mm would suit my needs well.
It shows 50.8mm
